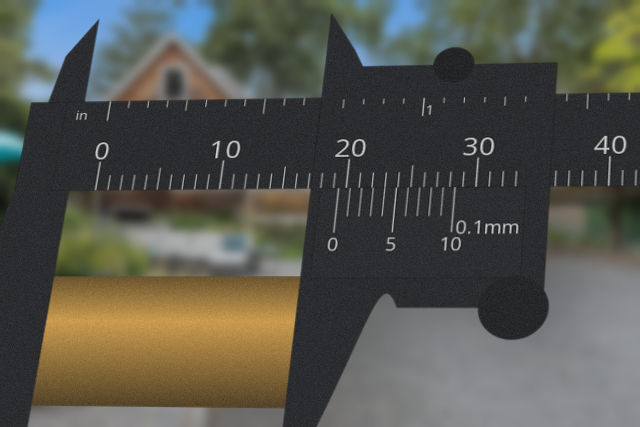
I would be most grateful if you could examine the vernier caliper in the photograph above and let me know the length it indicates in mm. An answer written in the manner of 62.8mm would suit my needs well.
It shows 19.4mm
